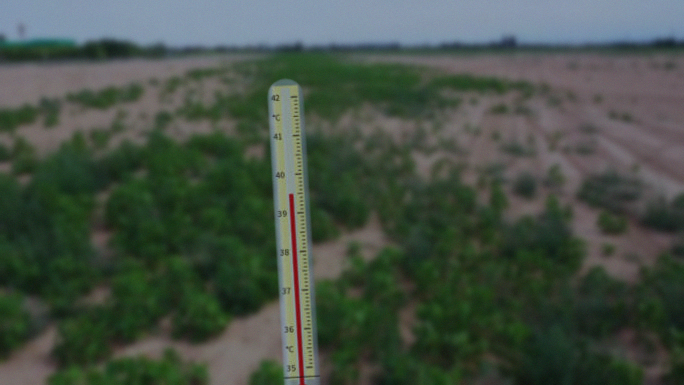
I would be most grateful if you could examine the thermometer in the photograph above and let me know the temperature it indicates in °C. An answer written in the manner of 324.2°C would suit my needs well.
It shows 39.5°C
